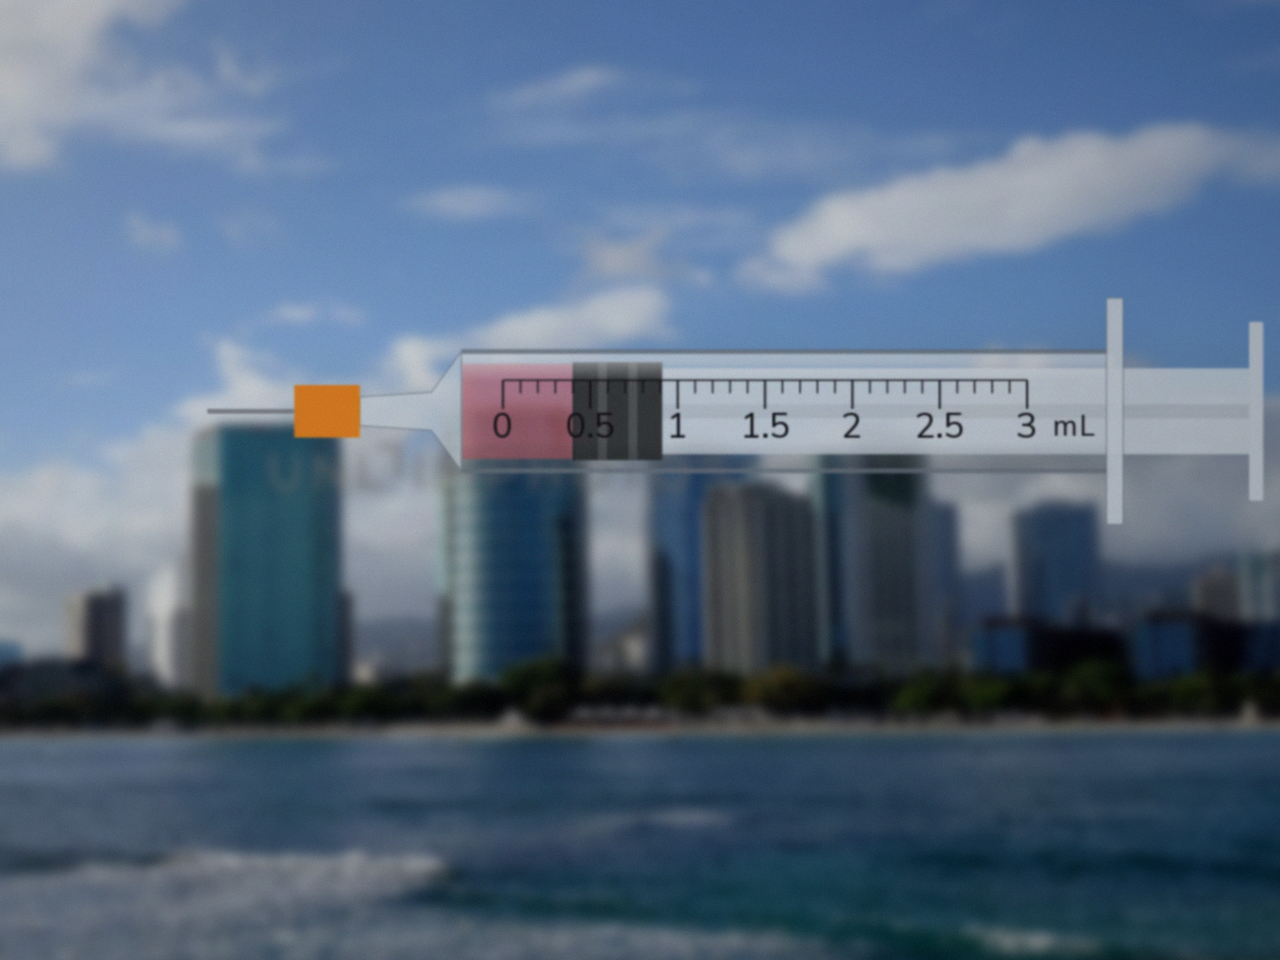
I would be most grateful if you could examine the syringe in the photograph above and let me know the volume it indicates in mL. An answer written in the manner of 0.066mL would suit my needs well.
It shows 0.4mL
